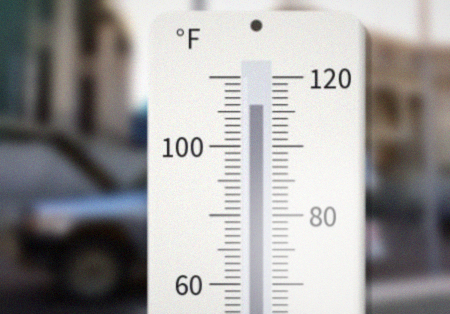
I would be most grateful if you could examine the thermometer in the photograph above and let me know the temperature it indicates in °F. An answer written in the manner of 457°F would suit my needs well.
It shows 112°F
